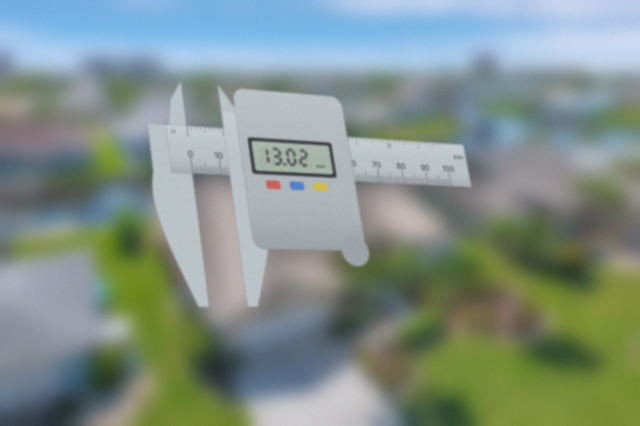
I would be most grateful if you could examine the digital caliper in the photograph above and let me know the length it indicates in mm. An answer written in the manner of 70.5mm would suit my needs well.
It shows 13.02mm
